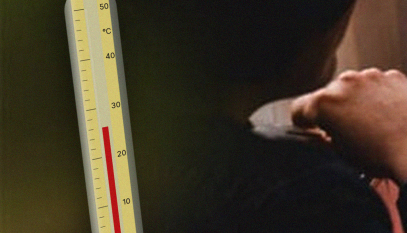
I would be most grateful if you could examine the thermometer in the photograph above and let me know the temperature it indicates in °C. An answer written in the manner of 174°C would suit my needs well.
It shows 26°C
